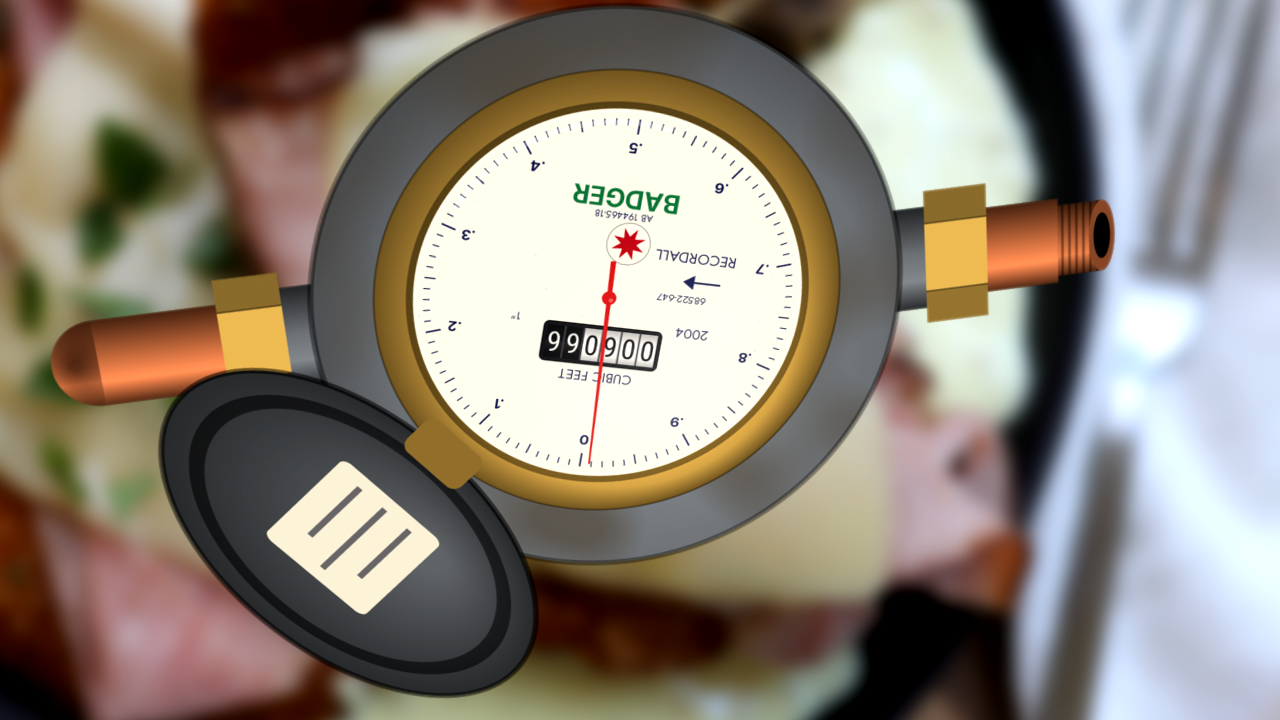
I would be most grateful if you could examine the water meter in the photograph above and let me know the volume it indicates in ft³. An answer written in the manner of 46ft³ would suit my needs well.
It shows 6065.99ft³
